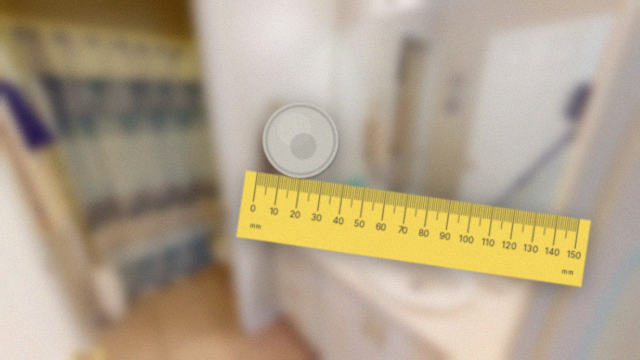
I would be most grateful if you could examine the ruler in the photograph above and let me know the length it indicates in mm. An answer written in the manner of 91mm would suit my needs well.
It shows 35mm
